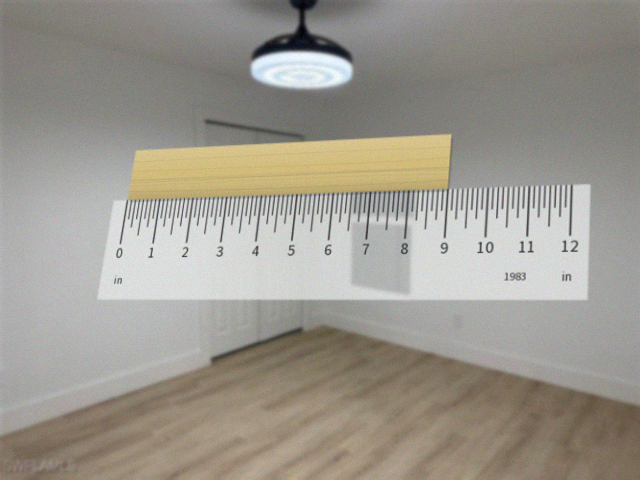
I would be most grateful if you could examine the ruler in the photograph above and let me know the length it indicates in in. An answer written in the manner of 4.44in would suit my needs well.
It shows 9in
